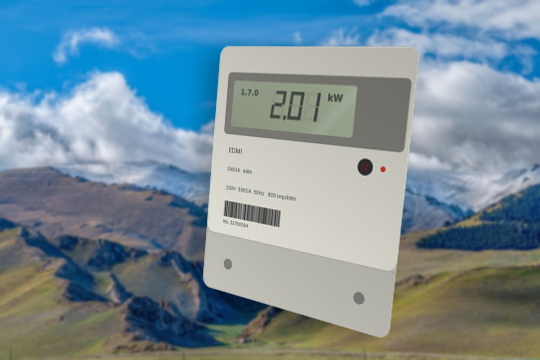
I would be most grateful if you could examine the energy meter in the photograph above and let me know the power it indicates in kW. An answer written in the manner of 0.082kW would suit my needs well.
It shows 2.01kW
